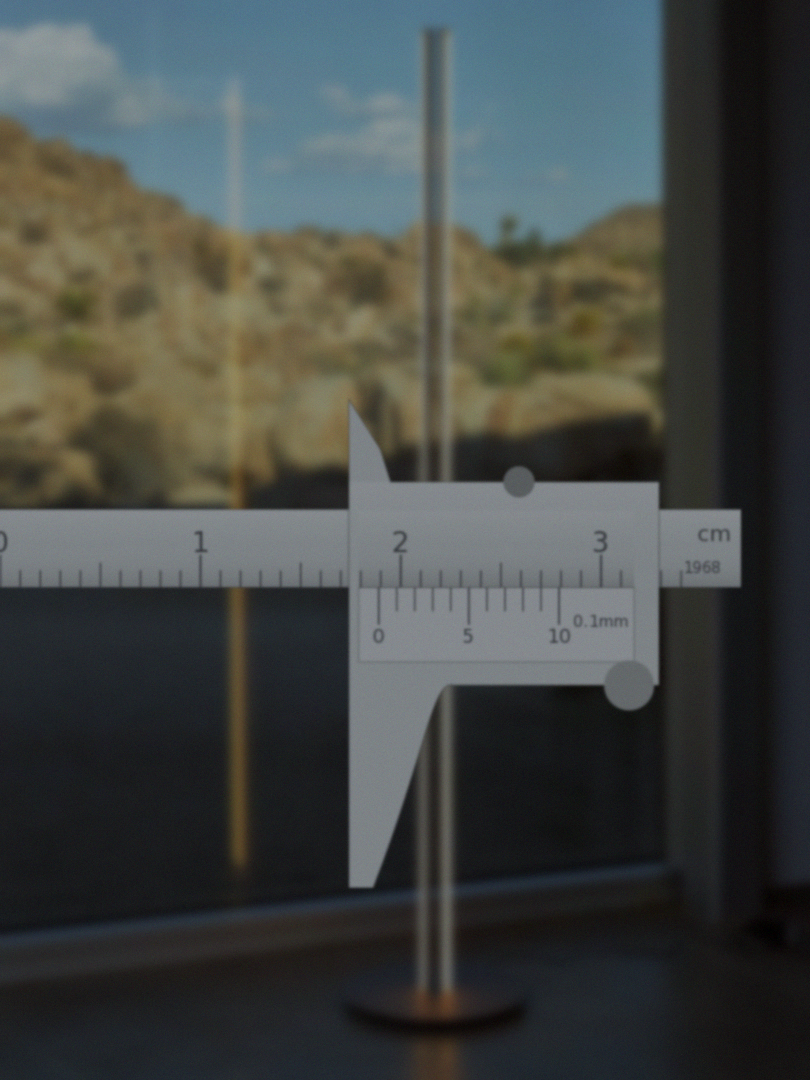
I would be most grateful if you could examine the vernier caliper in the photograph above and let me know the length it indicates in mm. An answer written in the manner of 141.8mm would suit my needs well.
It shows 18.9mm
